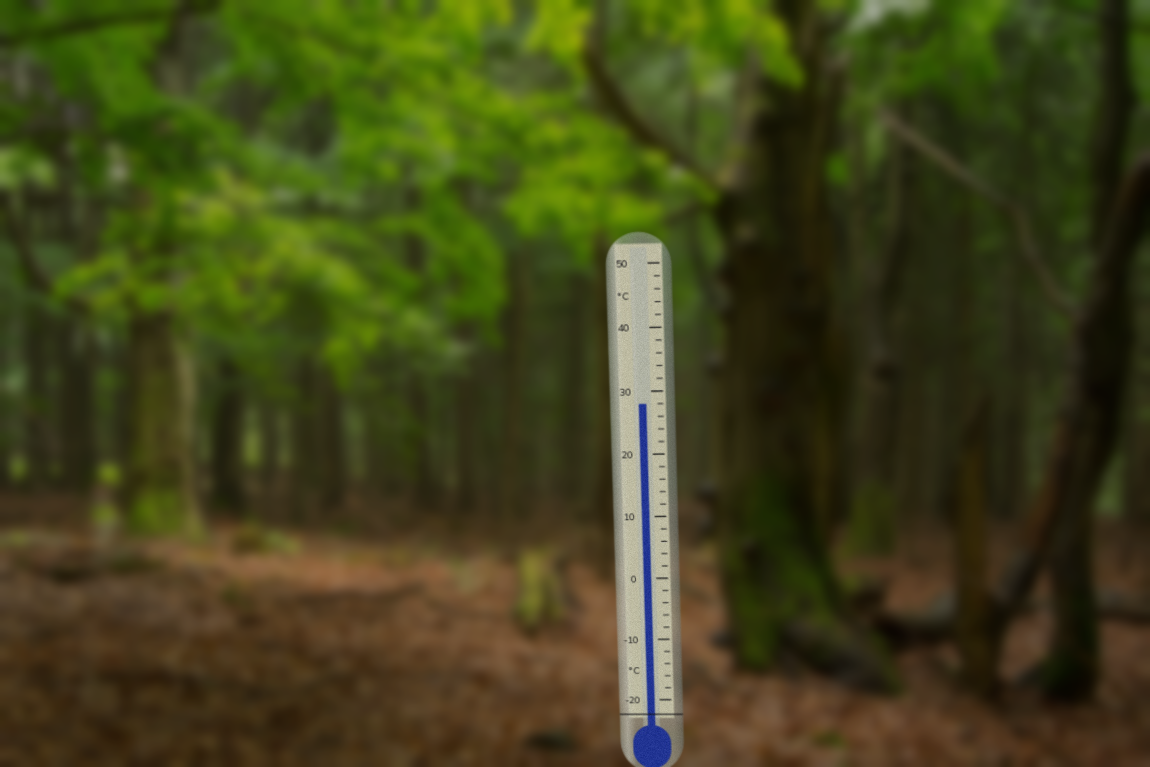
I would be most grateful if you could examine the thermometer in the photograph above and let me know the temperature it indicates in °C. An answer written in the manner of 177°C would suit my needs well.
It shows 28°C
